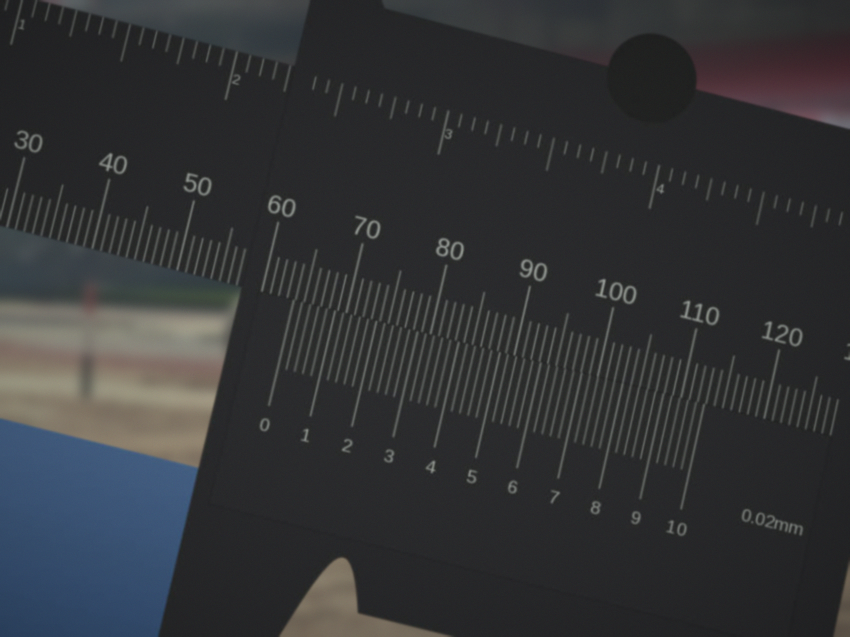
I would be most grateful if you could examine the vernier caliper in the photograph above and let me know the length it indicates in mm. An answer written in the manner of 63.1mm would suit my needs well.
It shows 63.8mm
